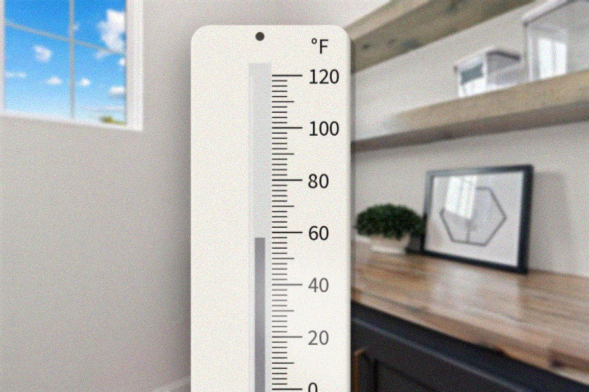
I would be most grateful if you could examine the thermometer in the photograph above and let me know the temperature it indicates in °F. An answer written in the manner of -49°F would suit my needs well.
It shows 58°F
